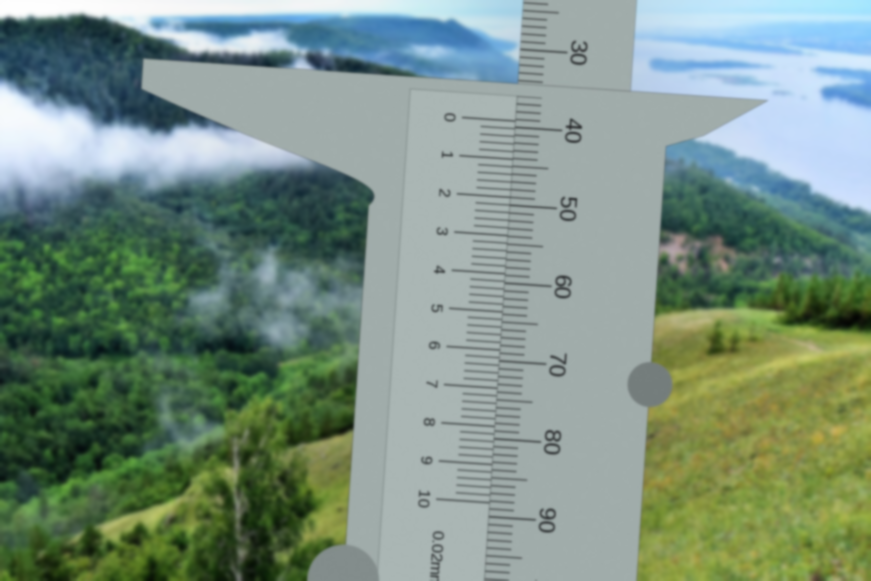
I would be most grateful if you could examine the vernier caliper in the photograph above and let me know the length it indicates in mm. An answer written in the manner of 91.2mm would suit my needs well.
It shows 39.2mm
